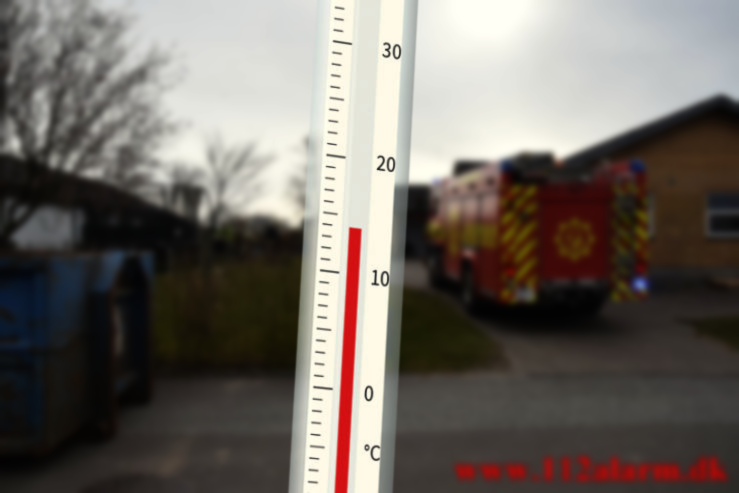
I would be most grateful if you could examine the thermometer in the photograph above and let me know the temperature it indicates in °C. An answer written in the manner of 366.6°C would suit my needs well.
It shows 14°C
